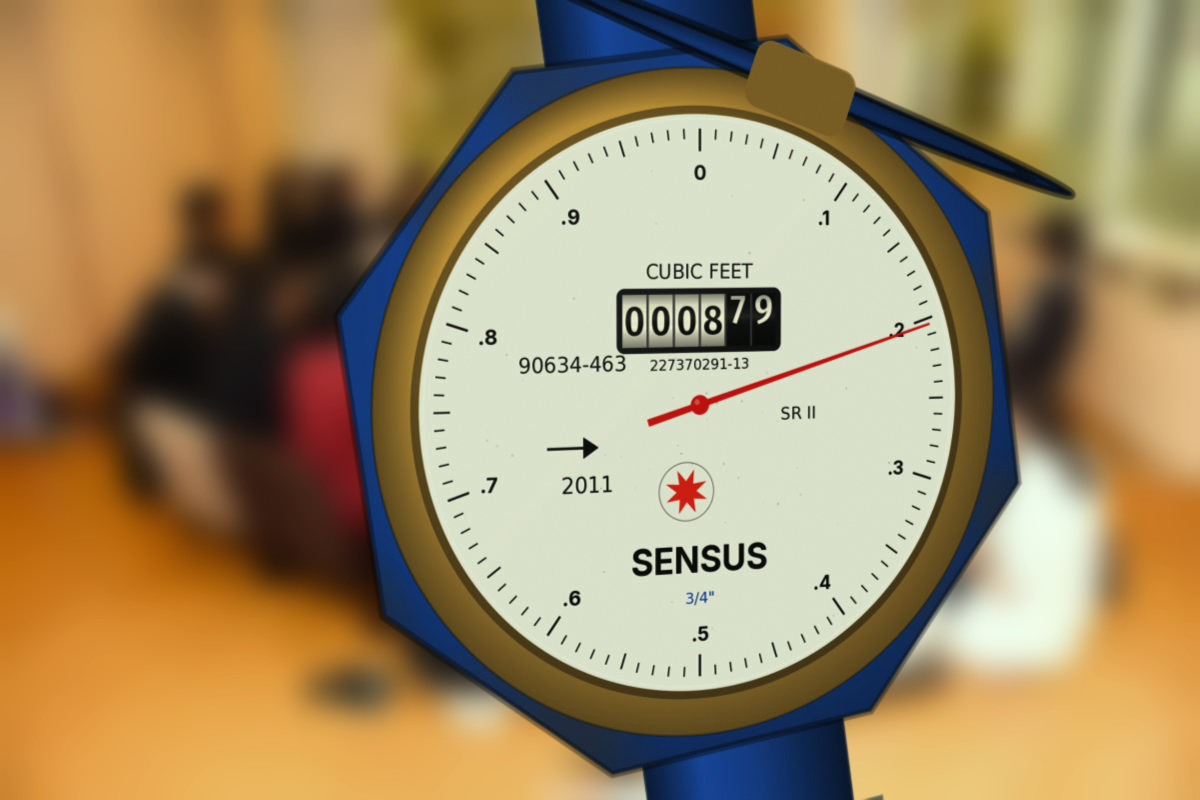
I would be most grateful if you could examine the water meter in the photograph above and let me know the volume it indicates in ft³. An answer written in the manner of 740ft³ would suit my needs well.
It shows 879.20ft³
